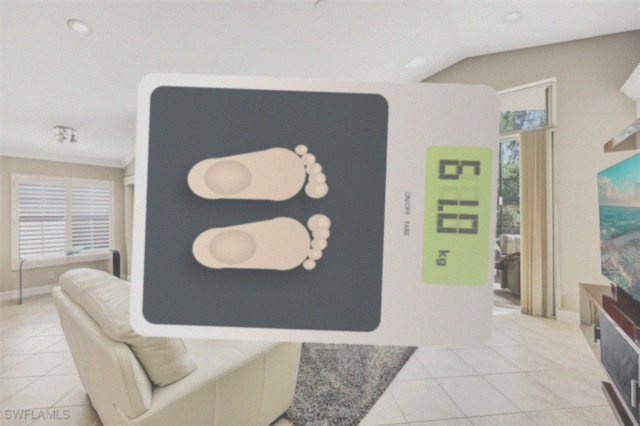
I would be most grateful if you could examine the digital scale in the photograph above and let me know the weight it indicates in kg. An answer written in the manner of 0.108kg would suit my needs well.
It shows 61.0kg
